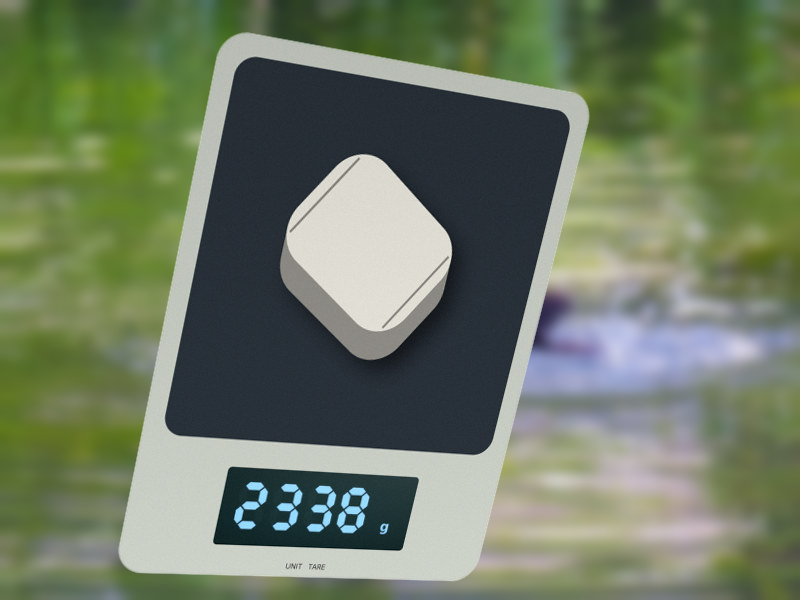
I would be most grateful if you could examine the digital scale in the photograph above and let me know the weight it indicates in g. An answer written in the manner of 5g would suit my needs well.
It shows 2338g
